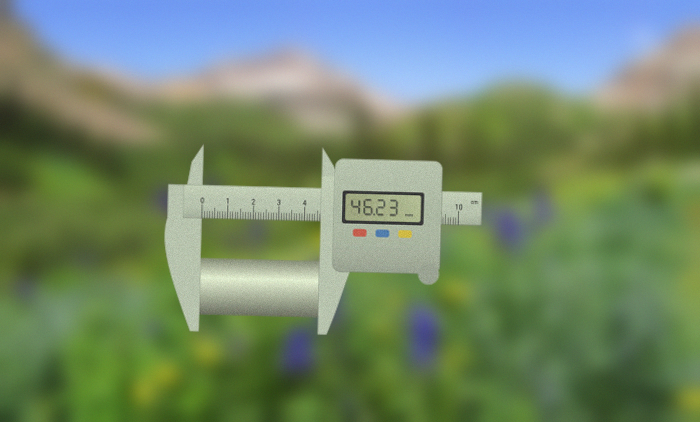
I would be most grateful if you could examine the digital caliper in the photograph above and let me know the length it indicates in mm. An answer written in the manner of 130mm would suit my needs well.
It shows 46.23mm
